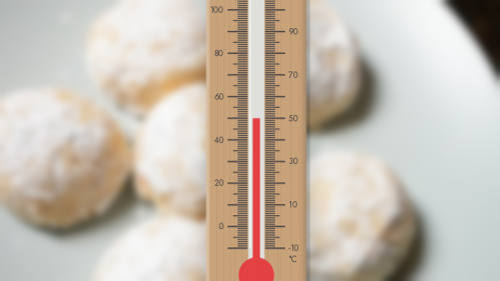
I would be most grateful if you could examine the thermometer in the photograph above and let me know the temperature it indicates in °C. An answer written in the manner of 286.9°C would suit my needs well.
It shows 50°C
